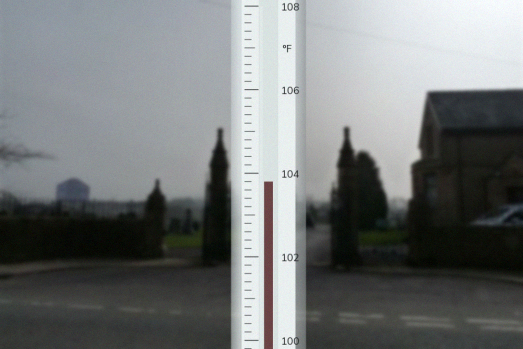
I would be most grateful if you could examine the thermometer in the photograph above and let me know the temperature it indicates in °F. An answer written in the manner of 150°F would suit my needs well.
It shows 103.8°F
